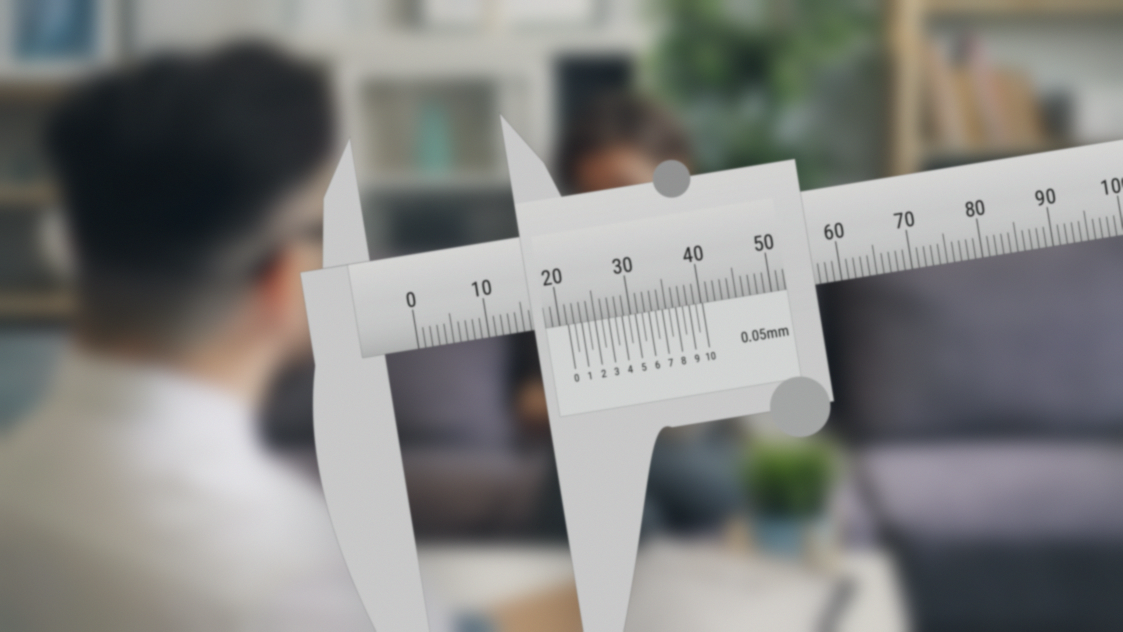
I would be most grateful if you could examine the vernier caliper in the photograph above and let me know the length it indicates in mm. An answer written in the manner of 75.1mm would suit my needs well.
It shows 21.2mm
